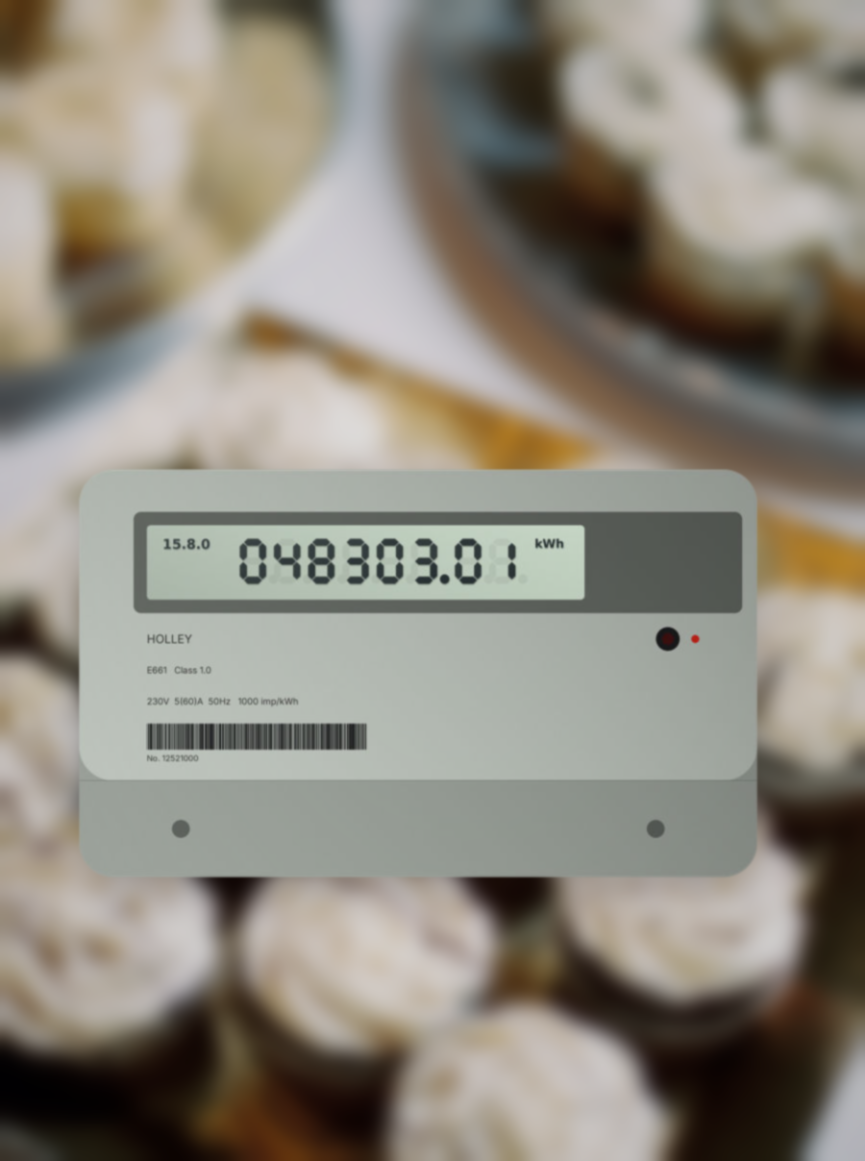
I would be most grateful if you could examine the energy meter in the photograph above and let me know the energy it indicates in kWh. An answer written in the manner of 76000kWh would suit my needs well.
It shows 48303.01kWh
